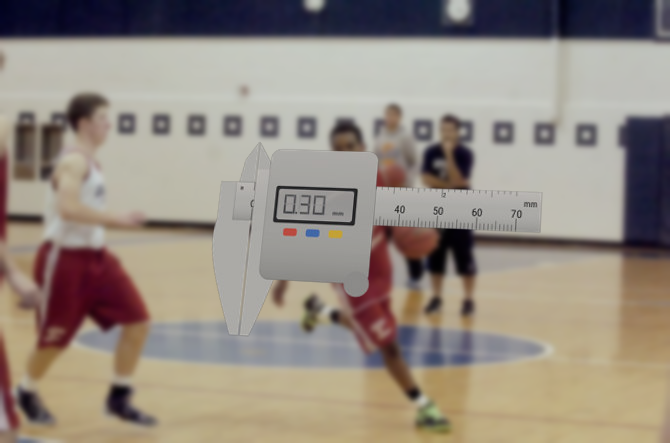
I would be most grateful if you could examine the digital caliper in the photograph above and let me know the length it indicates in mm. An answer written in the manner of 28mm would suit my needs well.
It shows 0.30mm
